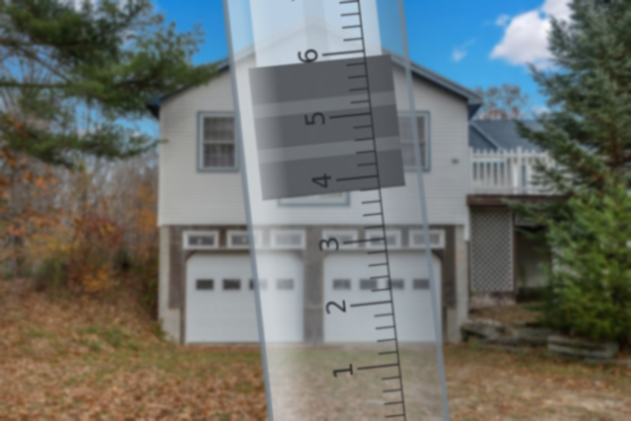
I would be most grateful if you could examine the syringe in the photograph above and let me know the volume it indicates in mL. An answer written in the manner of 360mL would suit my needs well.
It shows 3.8mL
